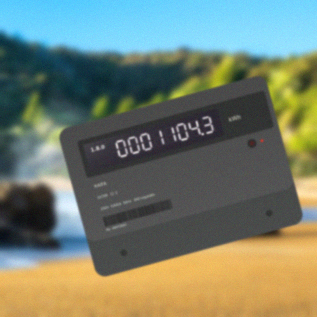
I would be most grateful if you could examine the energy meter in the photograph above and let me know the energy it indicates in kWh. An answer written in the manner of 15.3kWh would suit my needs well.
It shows 1104.3kWh
